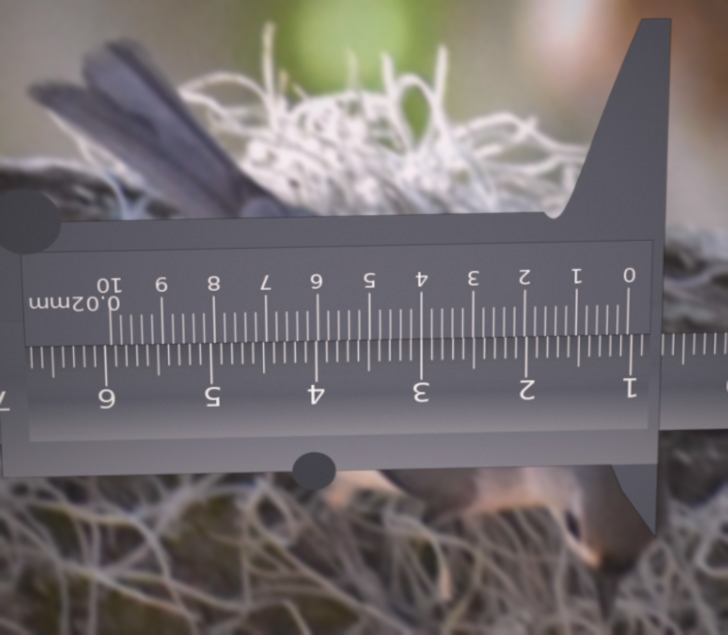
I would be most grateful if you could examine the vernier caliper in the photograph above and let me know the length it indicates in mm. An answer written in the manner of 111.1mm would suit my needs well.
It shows 10.4mm
